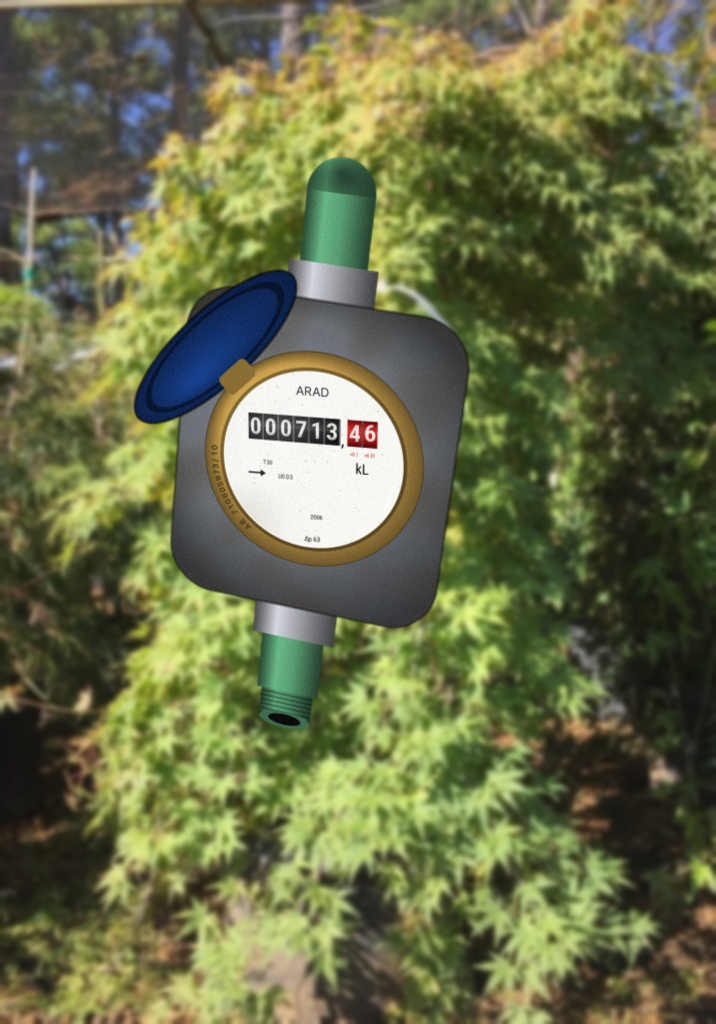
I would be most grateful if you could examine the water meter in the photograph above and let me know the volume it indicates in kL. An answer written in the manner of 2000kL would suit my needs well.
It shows 713.46kL
